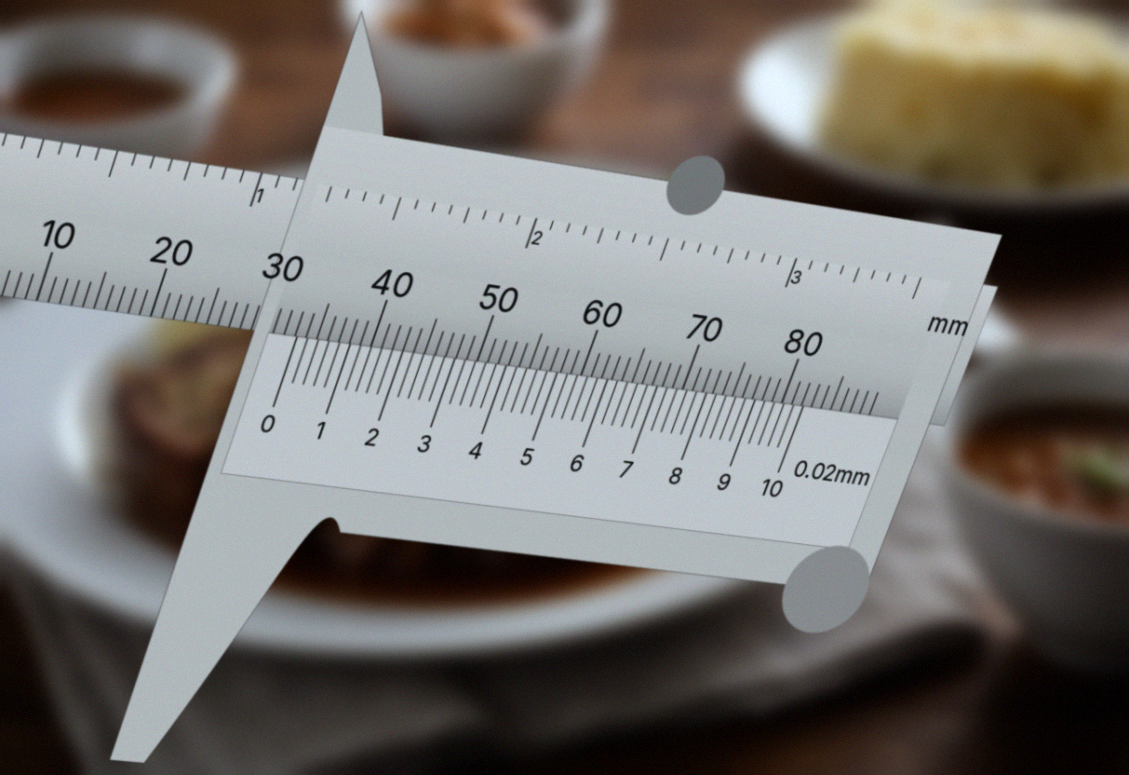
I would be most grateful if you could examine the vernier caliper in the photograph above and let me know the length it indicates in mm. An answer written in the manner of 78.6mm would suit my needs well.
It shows 33.2mm
